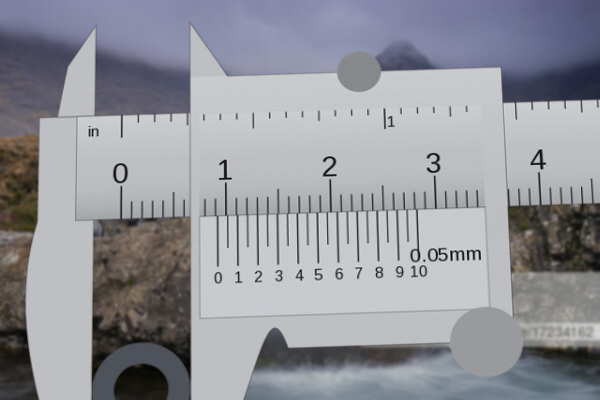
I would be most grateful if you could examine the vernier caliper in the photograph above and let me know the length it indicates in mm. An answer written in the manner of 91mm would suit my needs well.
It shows 9.2mm
